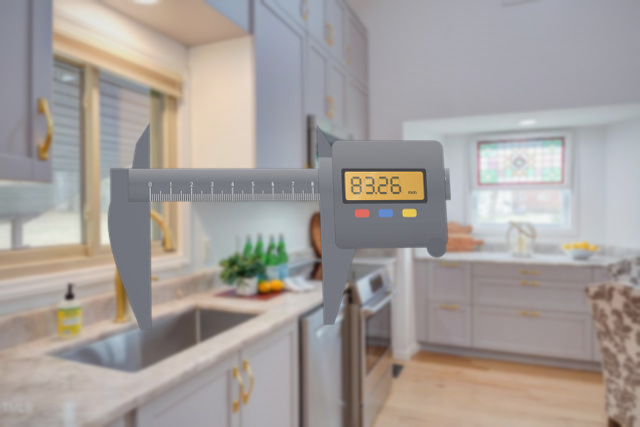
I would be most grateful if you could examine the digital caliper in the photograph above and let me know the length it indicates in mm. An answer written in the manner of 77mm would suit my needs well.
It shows 83.26mm
